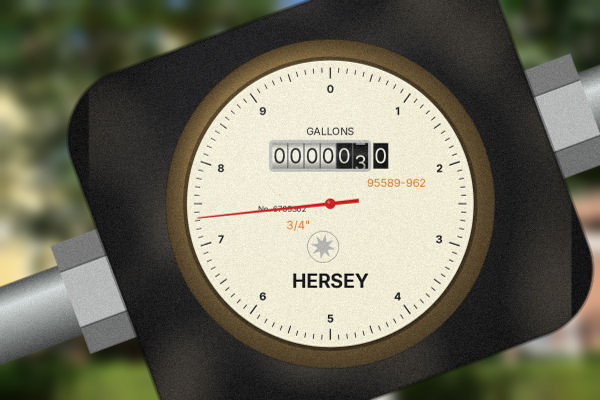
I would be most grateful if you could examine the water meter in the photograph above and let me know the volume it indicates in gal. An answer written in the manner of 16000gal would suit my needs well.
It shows 27.3gal
